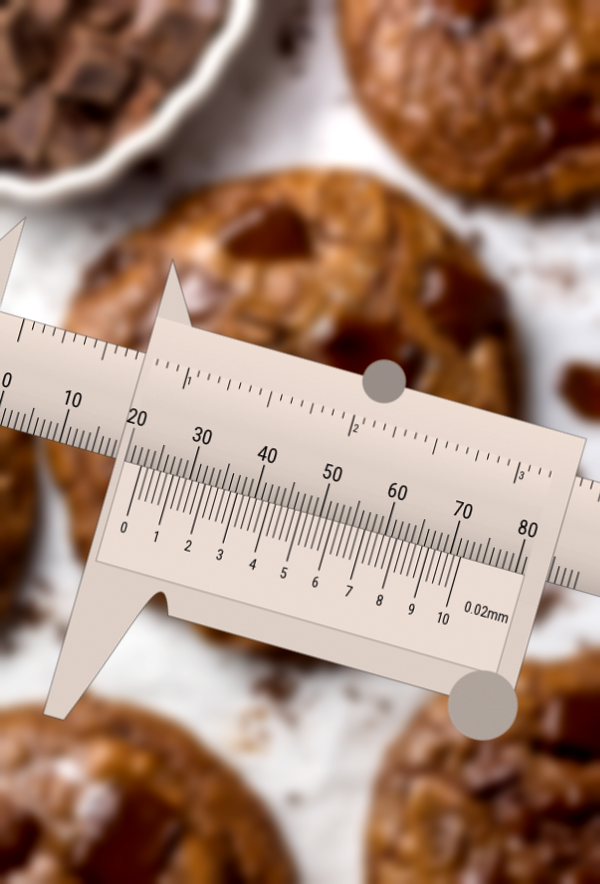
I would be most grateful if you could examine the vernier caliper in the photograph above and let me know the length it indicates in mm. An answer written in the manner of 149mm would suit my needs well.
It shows 22.6mm
